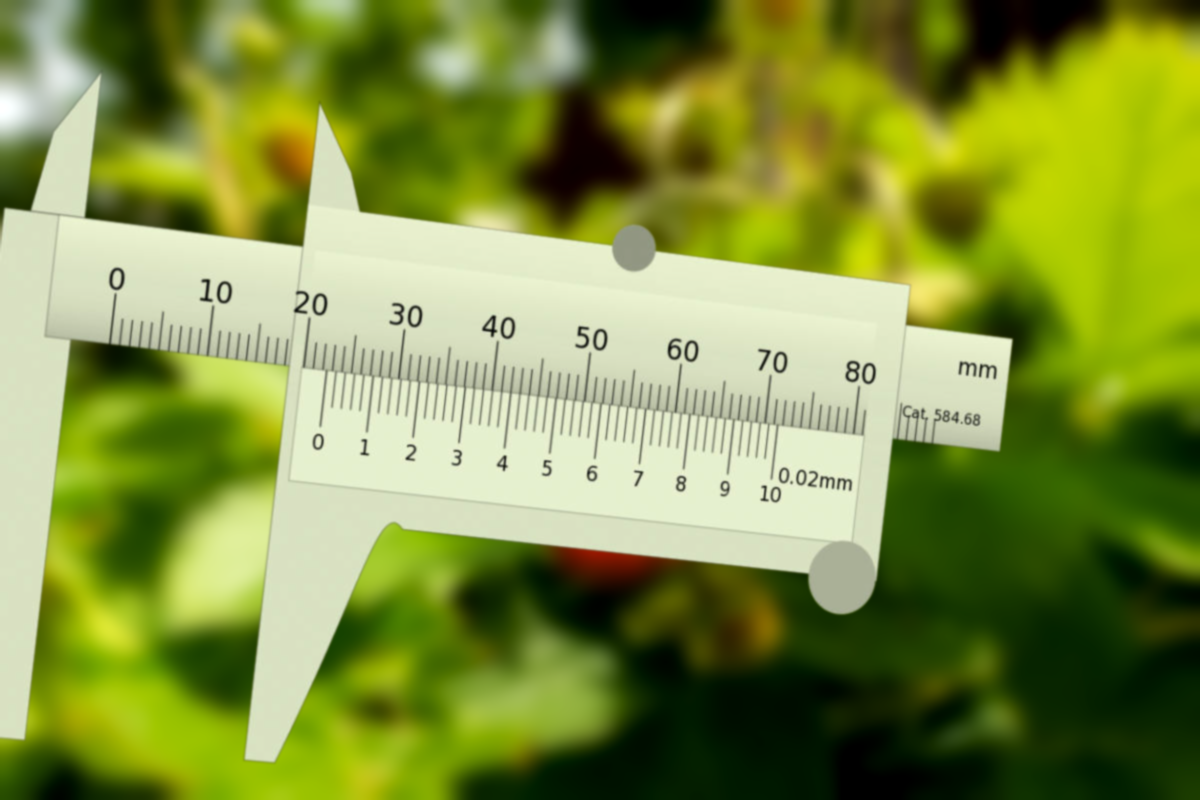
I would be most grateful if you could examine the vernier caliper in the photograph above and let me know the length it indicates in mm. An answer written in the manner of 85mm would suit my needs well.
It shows 22.4mm
